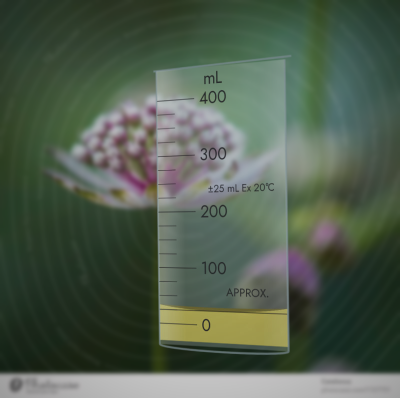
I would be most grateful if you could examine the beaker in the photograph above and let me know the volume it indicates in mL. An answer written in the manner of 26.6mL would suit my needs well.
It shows 25mL
